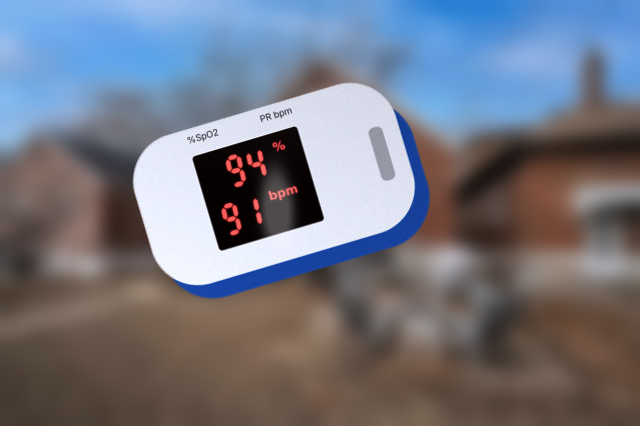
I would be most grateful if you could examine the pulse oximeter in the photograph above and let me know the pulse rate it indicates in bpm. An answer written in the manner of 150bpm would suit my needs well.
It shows 91bpm
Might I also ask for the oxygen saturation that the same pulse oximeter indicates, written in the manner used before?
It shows 94%
